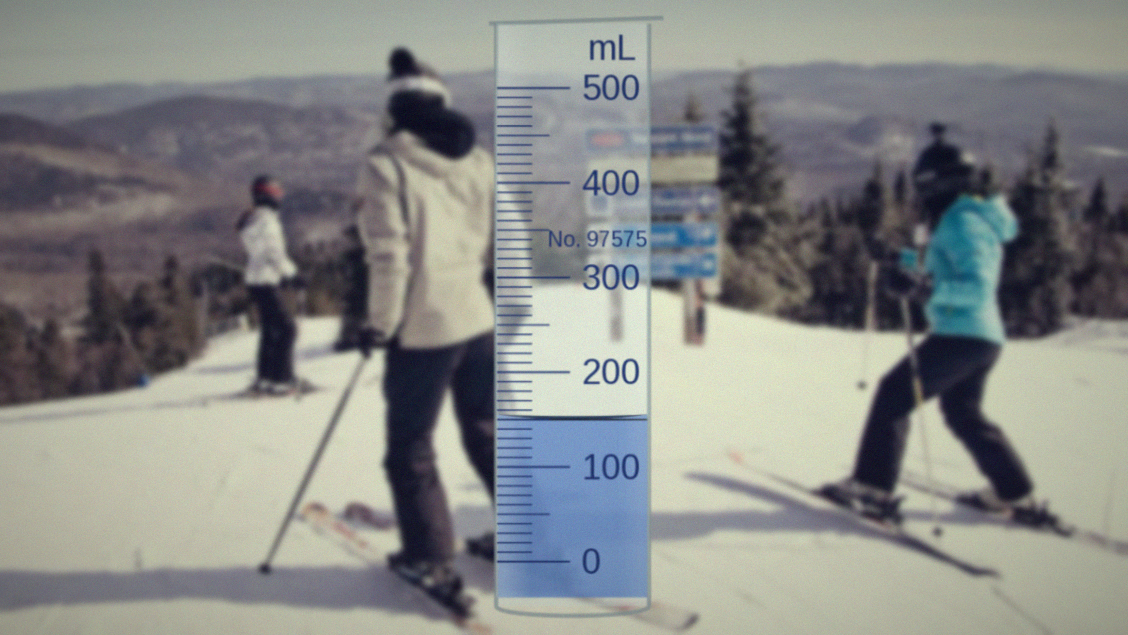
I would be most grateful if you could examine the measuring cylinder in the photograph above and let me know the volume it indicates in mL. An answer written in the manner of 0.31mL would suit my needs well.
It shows 150mL
